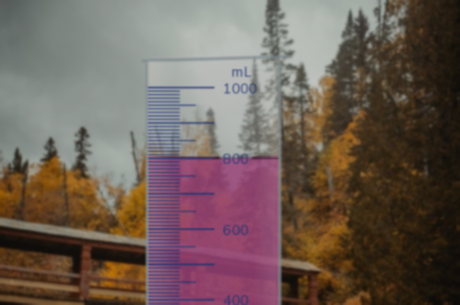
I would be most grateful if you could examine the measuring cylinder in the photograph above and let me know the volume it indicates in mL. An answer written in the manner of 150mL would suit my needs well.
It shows 800mL
